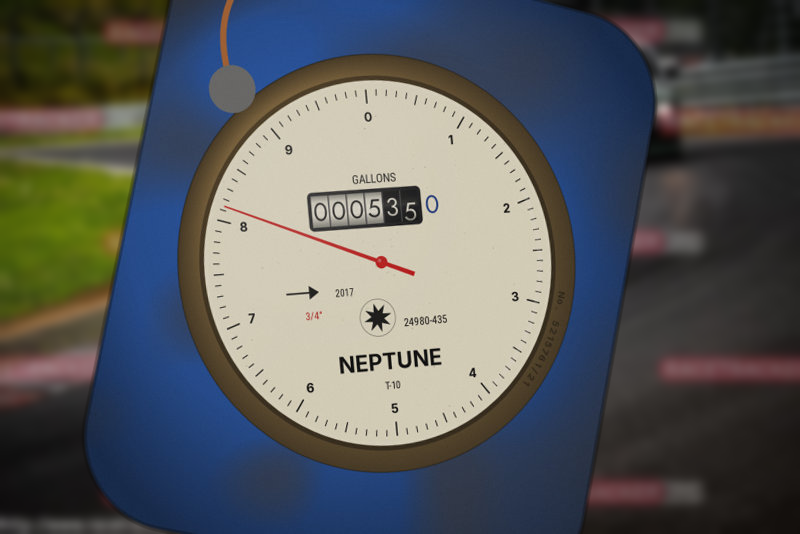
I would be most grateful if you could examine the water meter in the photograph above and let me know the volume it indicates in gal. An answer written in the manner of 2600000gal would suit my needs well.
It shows 5348.1gal
